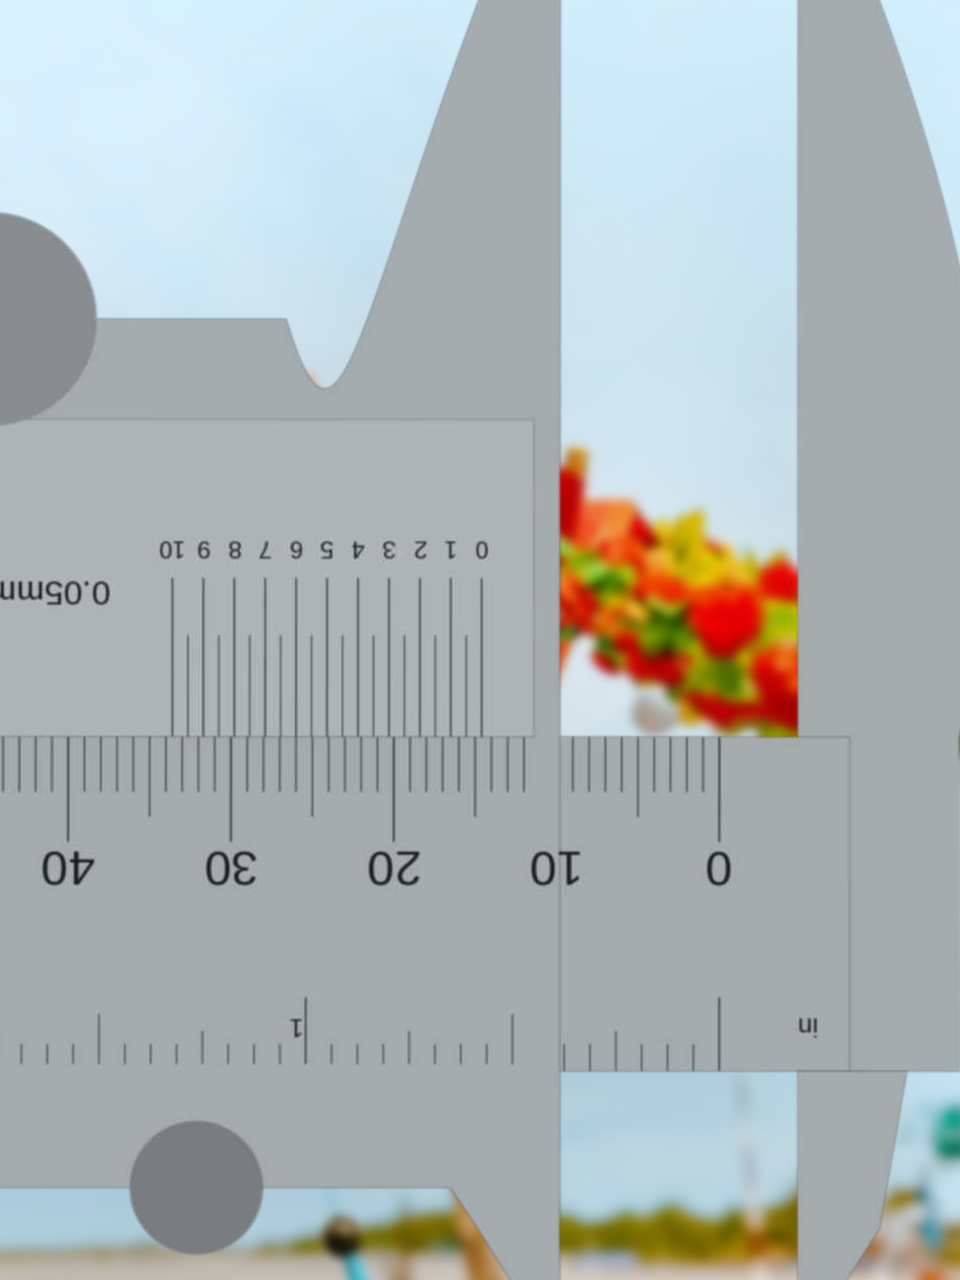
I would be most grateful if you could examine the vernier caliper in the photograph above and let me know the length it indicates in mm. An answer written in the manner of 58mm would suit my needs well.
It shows 14.6mm
